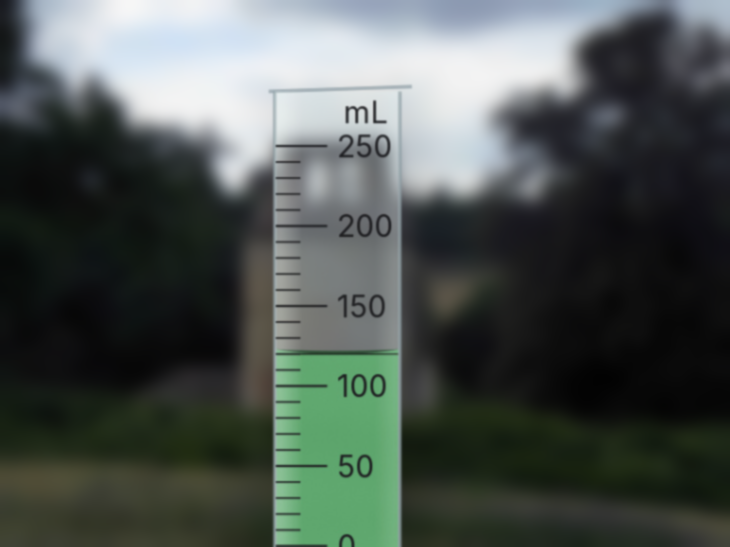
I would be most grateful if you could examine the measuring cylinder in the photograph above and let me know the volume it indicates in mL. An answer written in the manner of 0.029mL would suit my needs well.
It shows 120mL
